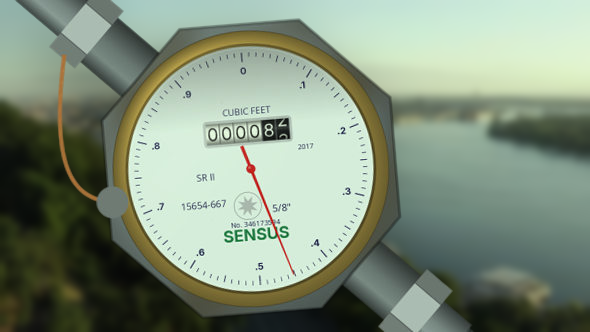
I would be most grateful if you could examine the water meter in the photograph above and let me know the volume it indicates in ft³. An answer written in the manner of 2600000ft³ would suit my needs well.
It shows 82.45ft³
